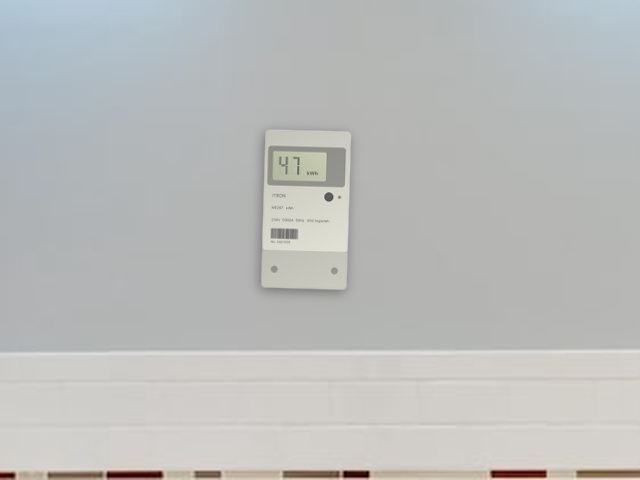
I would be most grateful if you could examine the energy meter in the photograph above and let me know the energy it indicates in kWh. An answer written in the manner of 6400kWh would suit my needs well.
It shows 47kWh
